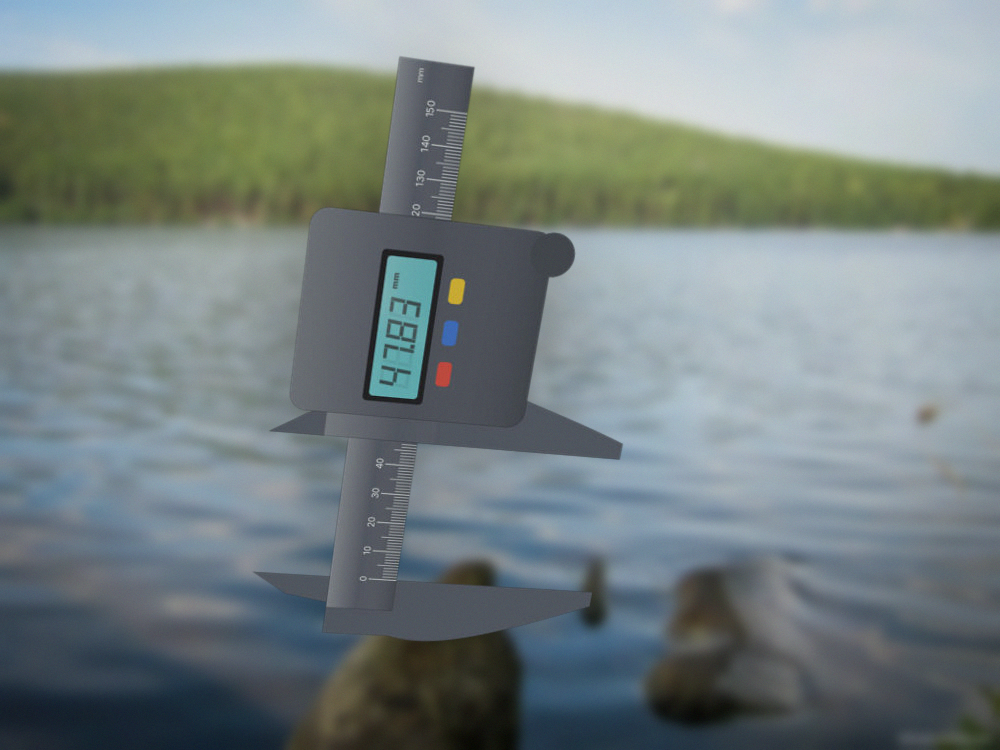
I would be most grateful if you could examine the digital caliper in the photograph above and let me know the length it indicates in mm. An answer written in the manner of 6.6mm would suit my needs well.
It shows 47.83mm
